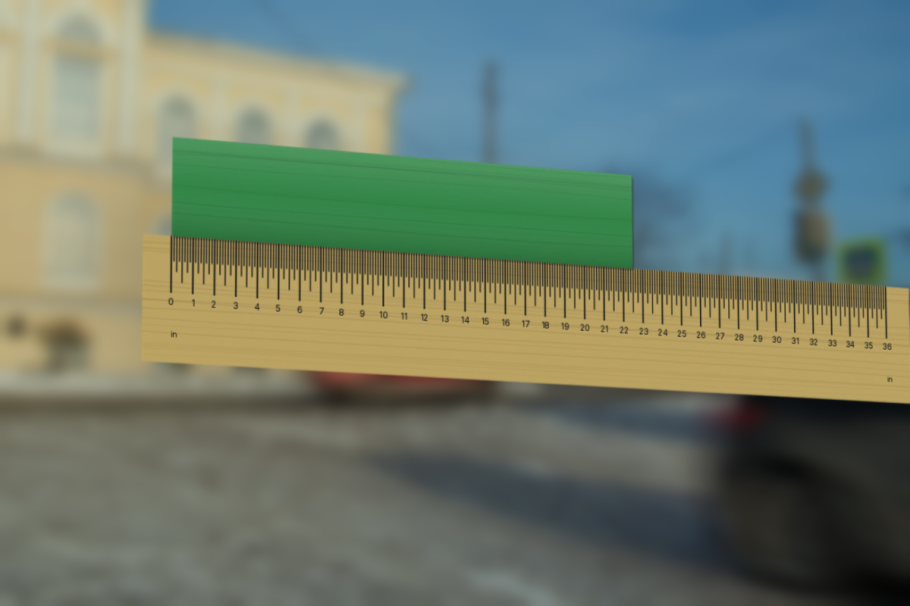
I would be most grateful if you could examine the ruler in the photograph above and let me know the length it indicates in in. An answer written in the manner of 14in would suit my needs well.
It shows 22.5in
